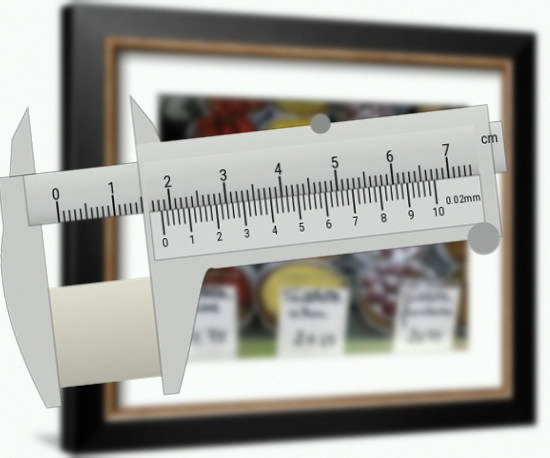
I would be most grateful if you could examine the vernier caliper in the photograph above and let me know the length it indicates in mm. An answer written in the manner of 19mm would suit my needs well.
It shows 18.4mm
